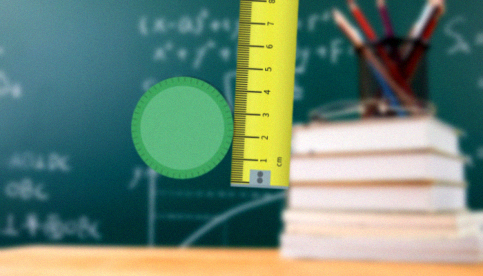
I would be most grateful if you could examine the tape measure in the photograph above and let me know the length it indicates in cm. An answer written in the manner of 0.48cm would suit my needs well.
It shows 4.5cm
